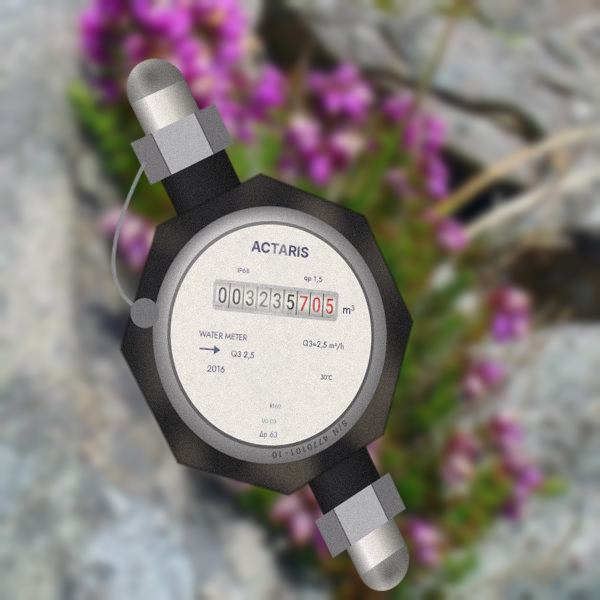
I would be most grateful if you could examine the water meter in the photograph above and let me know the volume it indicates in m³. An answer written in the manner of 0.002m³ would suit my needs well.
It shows 3235.705m³
